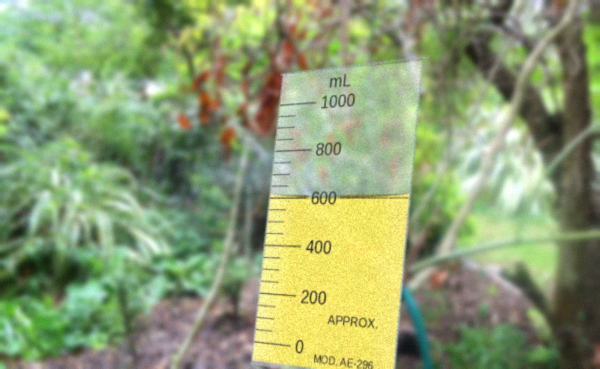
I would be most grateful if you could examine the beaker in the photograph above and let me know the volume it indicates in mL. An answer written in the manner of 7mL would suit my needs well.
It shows 600mL
